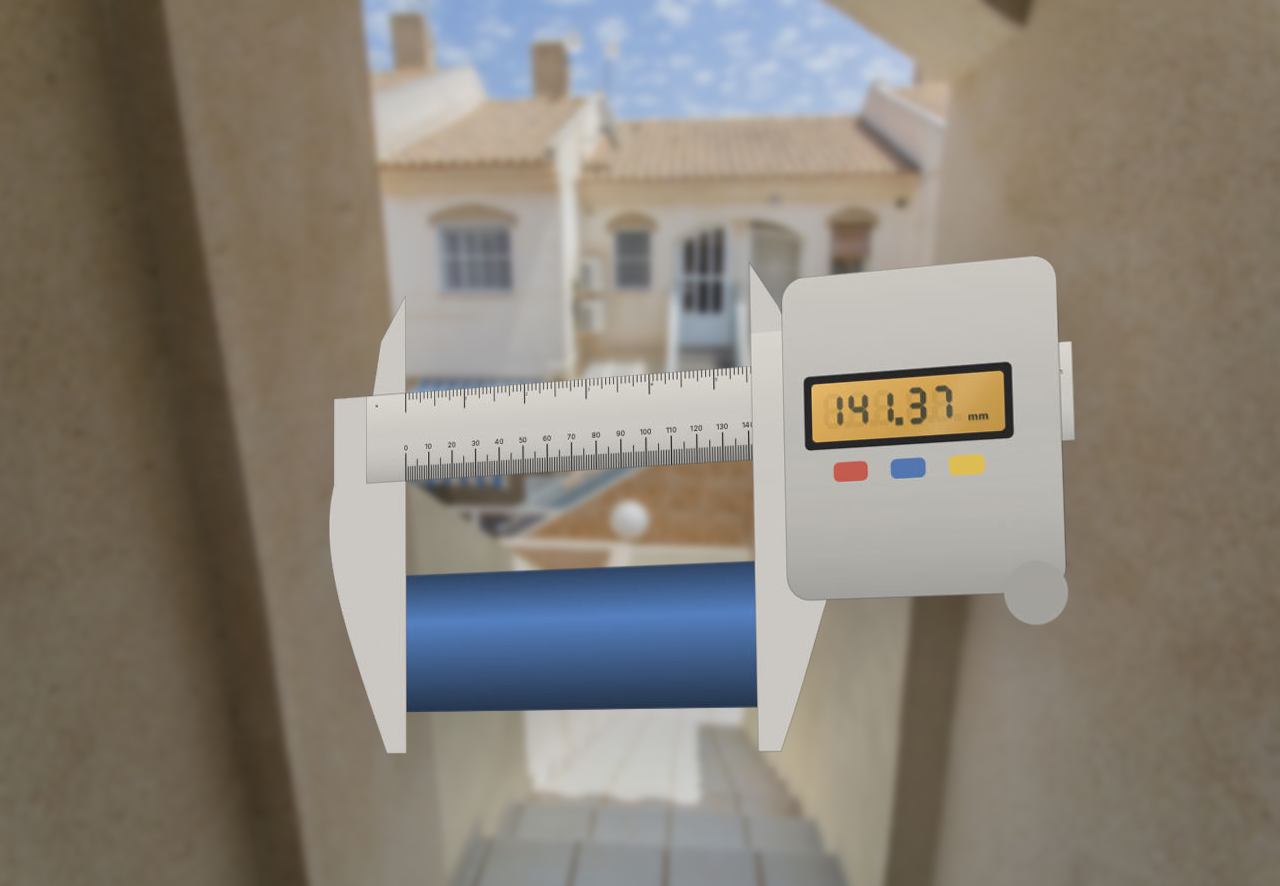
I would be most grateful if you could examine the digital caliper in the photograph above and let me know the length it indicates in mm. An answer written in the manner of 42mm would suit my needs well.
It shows 141.37mm
